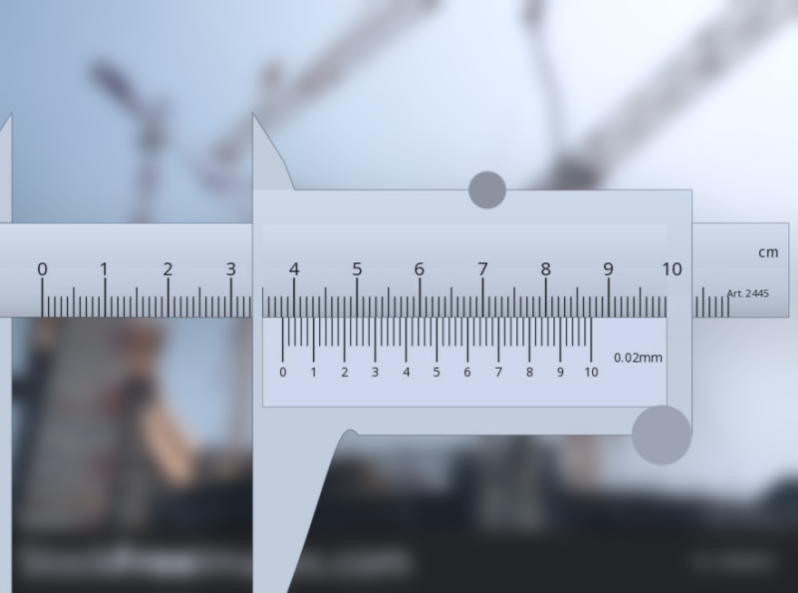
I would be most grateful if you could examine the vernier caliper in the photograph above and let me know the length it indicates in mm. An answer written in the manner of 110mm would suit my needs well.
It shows 38.2mm
